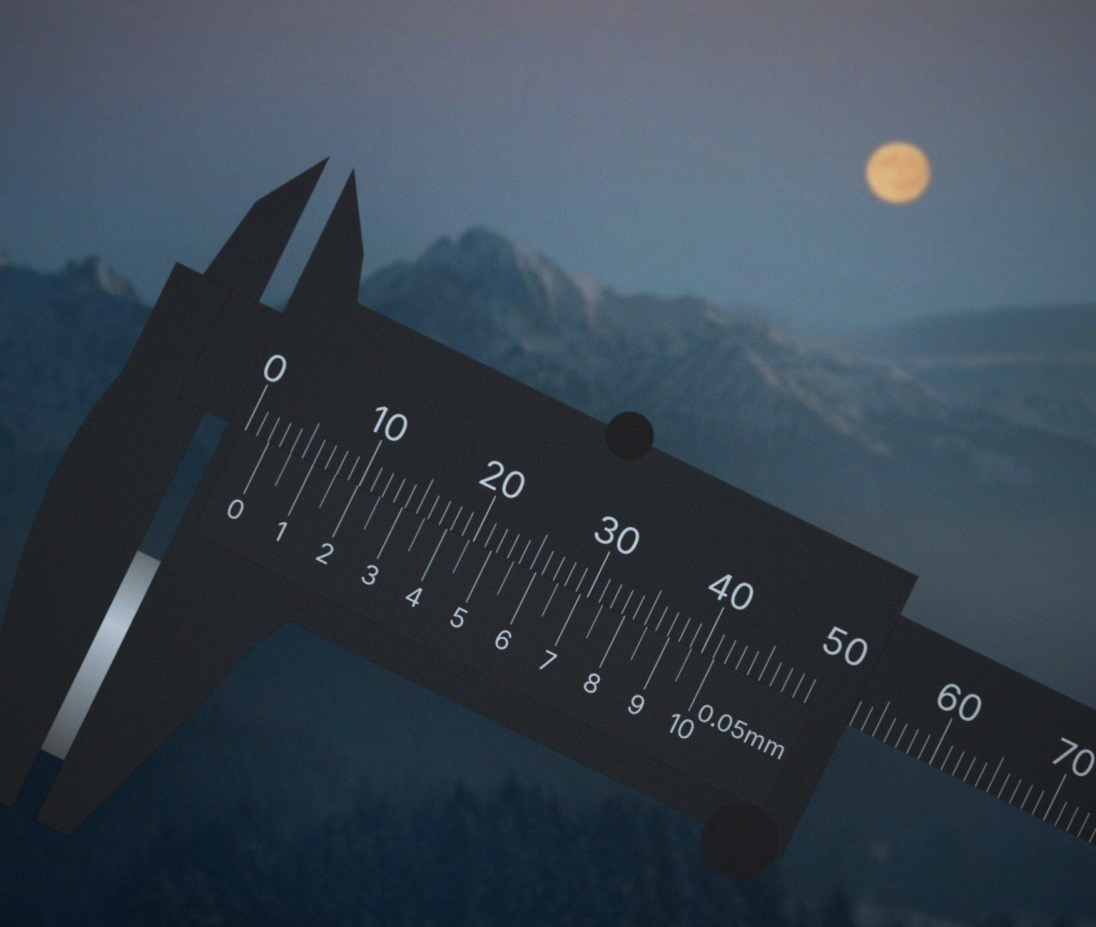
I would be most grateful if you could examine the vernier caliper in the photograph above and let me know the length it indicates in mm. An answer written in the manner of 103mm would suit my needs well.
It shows 2.1mm
